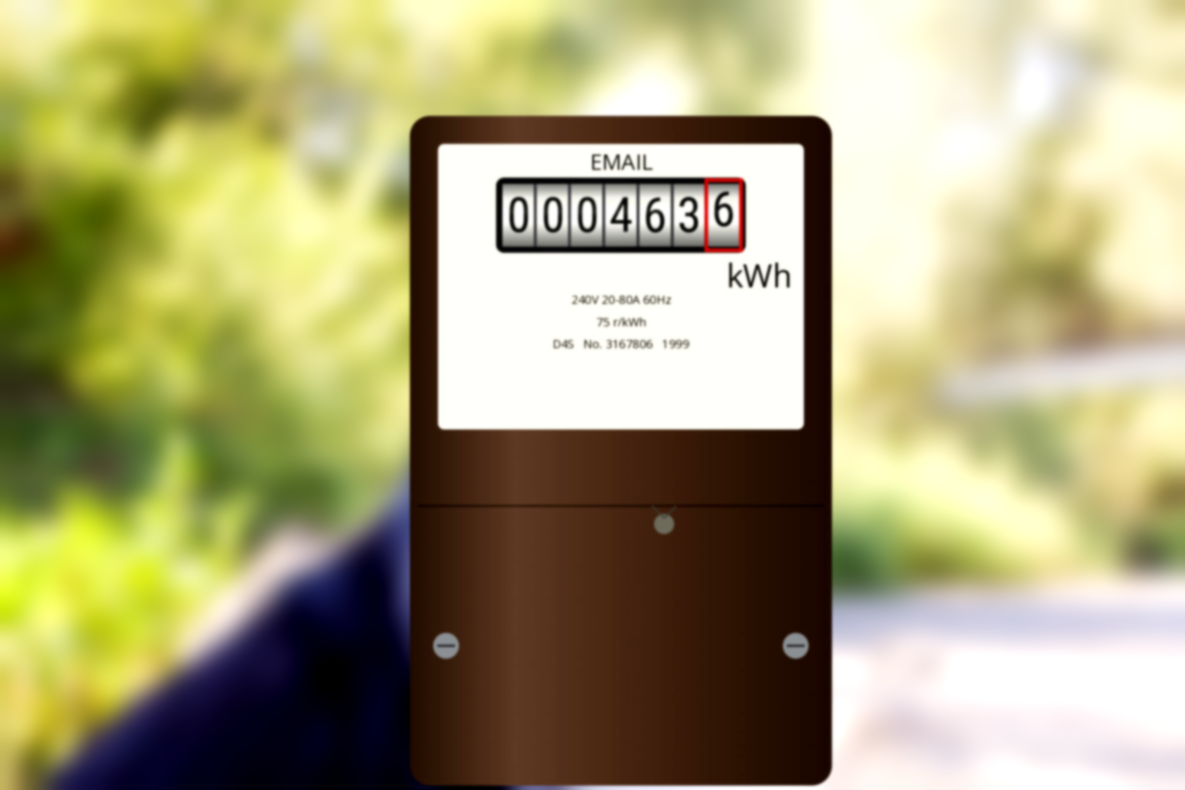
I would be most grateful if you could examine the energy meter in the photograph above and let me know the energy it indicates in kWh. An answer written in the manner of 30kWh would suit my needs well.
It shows 463.6kWh
